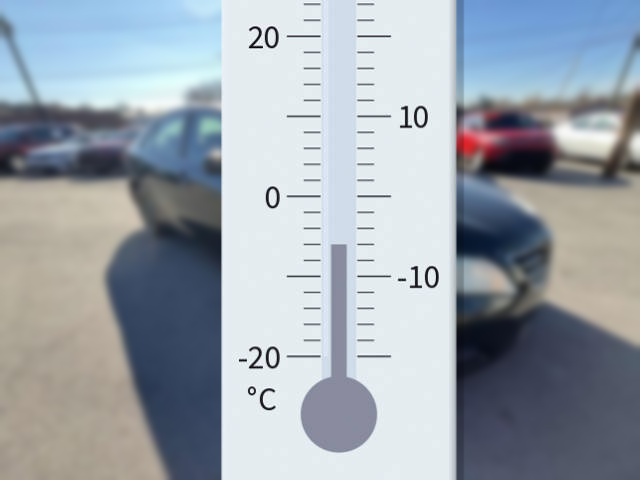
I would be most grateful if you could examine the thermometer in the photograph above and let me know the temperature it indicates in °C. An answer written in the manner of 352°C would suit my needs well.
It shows -6°C
